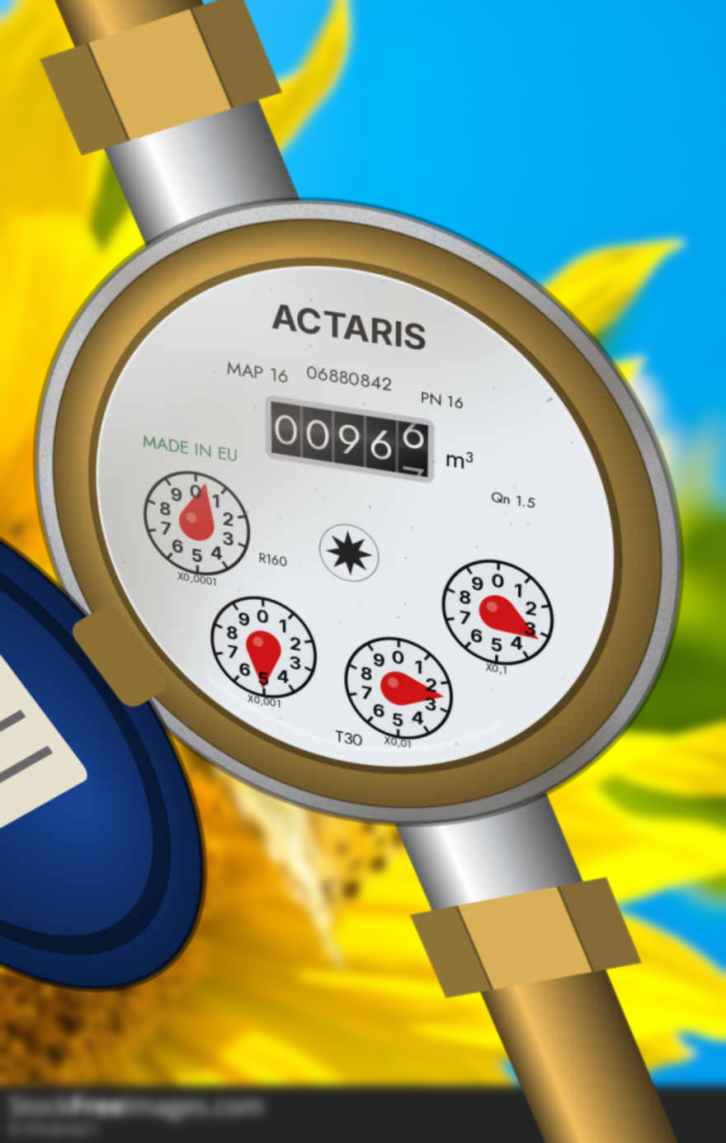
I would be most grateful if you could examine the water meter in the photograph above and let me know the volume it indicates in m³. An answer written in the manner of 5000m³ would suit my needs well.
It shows 966.3250m³
